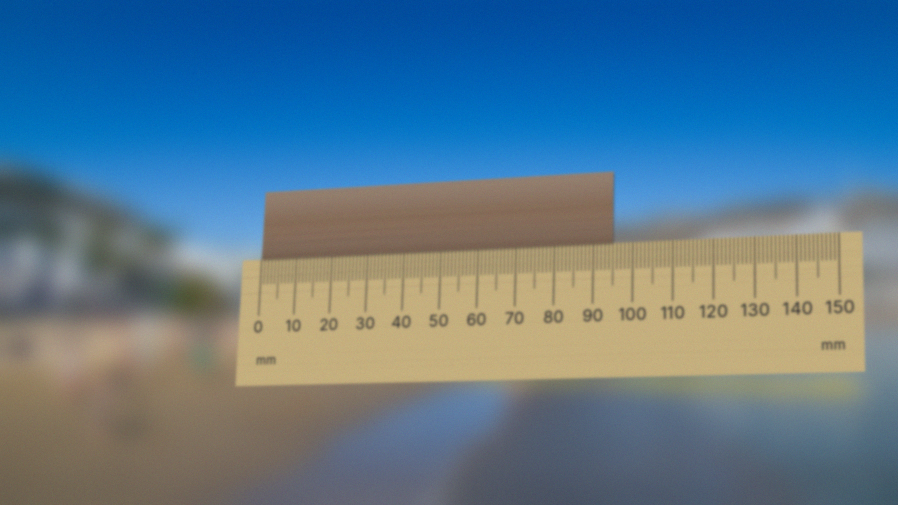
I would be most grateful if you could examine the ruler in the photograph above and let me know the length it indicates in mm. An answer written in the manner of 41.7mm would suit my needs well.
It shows 95mm
